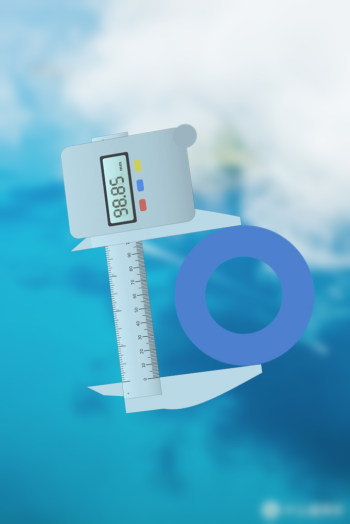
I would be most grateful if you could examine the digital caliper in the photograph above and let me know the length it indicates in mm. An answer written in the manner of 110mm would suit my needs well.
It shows 98.85mm
